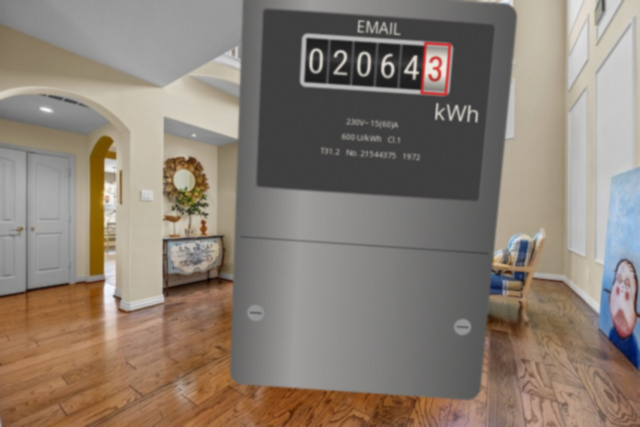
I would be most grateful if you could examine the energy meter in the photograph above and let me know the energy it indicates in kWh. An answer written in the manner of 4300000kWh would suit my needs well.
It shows 2064.3kWh
